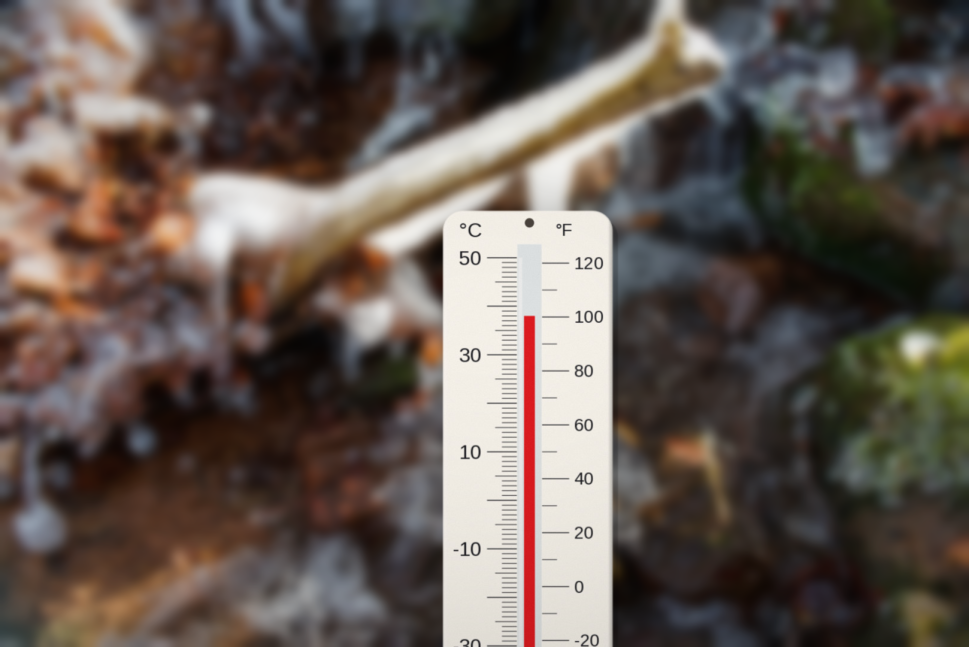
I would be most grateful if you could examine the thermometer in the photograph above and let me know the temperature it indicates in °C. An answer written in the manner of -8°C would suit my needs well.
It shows 38°C
